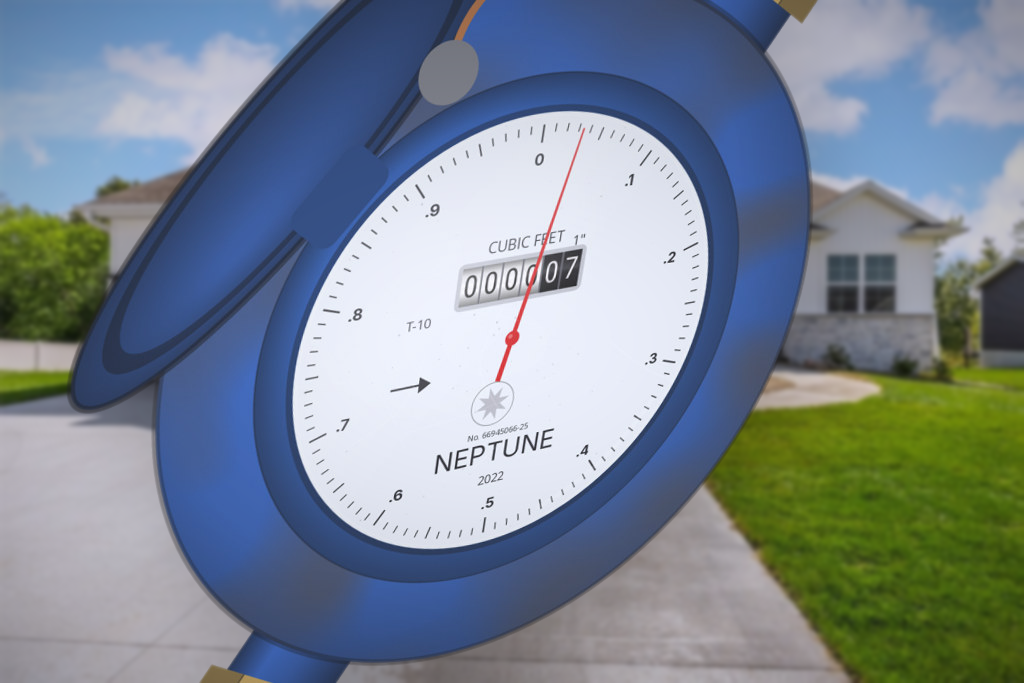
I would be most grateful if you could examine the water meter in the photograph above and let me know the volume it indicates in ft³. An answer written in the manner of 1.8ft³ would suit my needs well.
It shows 7.03ft³
